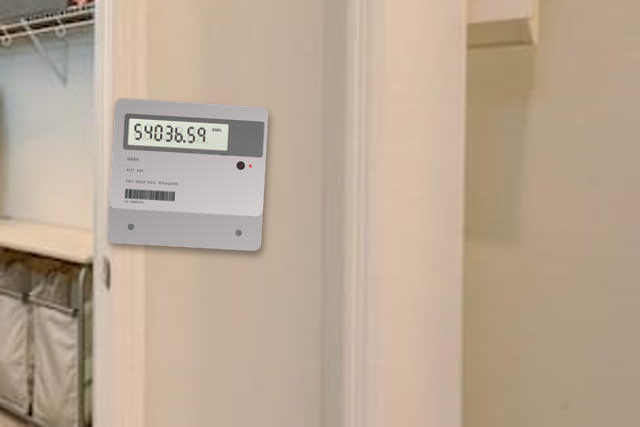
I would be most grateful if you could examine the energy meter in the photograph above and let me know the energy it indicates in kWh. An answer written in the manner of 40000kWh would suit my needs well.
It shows 54036.59kWh
